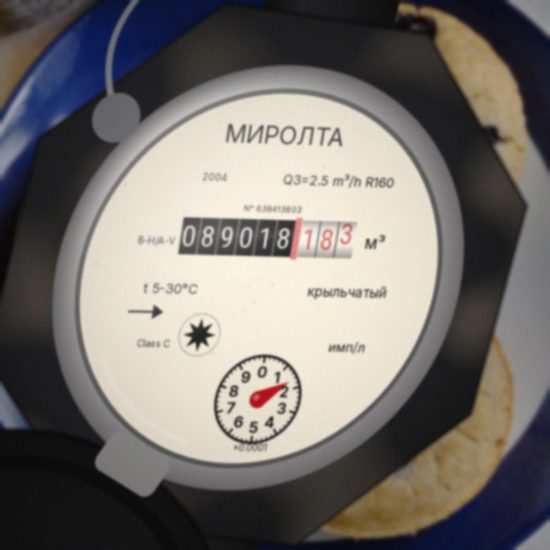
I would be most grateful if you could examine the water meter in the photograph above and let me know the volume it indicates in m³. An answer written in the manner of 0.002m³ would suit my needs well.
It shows 89018.1831m³
